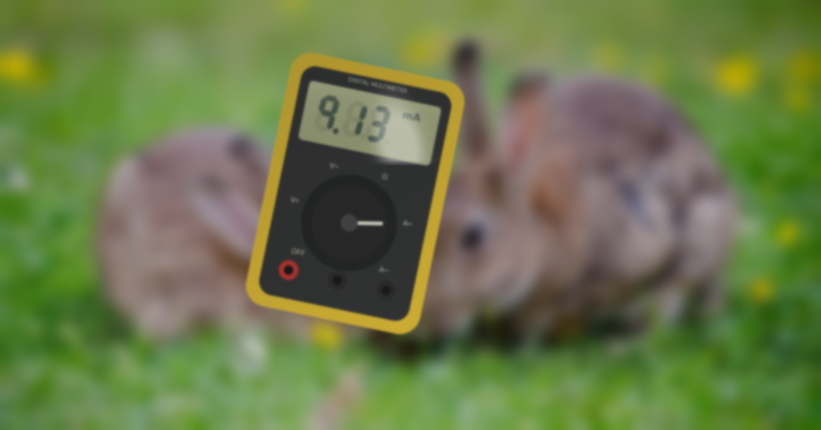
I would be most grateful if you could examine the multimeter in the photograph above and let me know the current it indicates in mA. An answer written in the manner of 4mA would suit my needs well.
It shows 9.13mA
